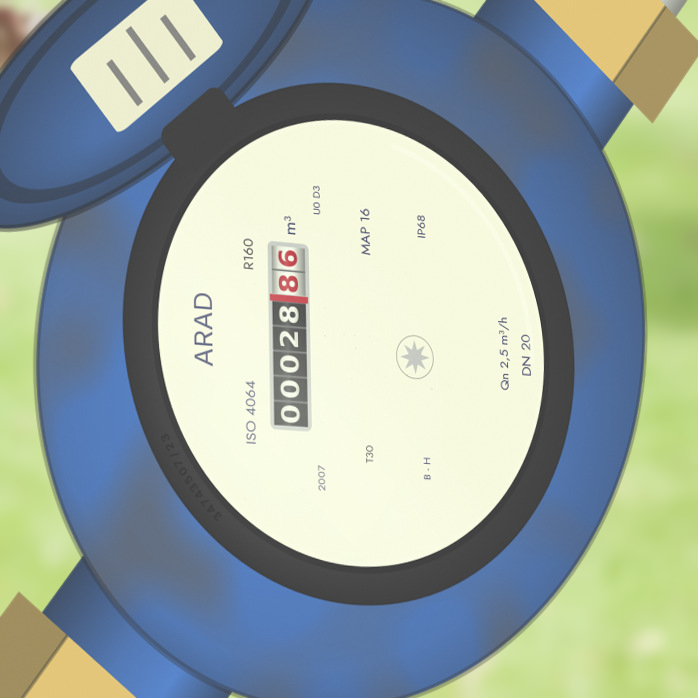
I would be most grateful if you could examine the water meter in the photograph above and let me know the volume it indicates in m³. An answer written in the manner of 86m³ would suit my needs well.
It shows 28.86m³
